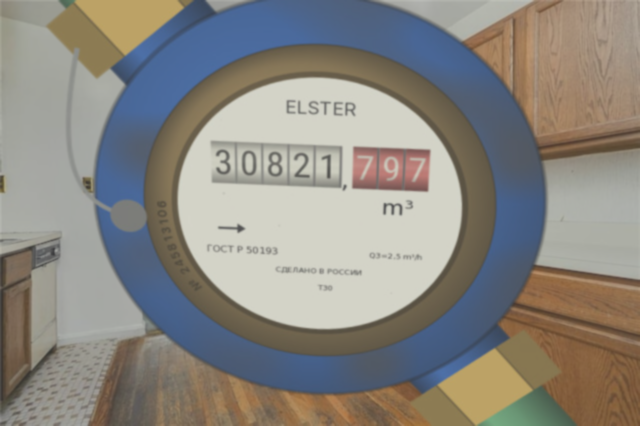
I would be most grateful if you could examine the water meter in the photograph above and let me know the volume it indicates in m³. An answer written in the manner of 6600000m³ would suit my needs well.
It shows 30821.797m³
